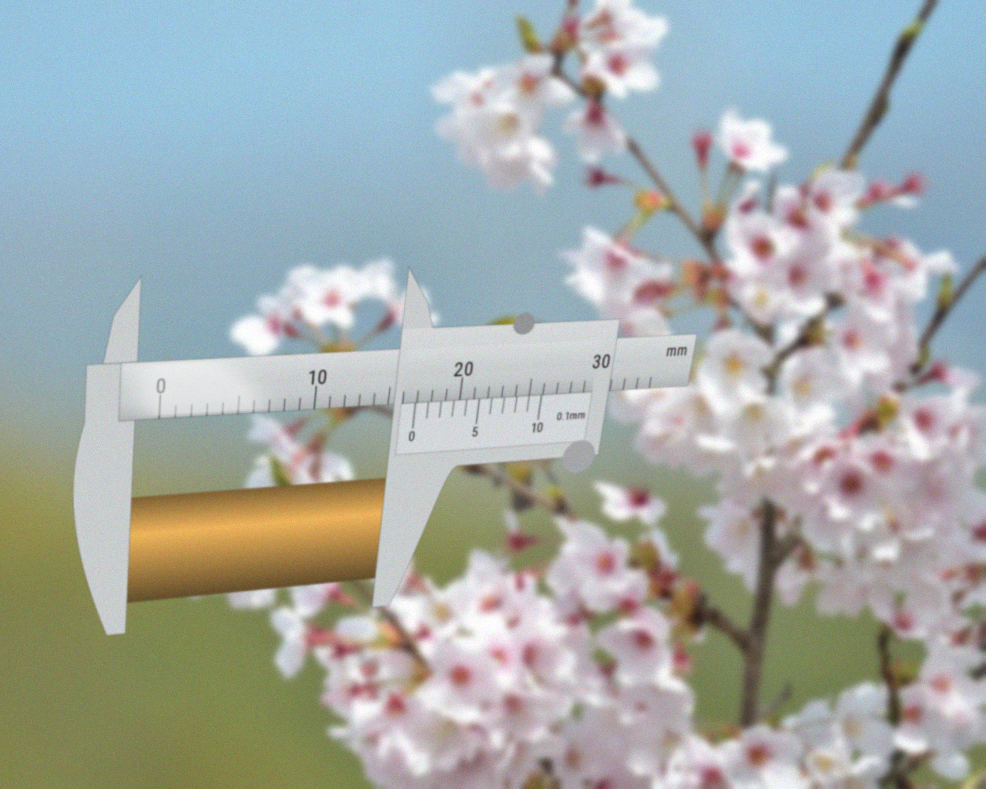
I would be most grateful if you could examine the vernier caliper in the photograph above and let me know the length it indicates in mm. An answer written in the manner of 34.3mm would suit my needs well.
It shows 16.9mm
